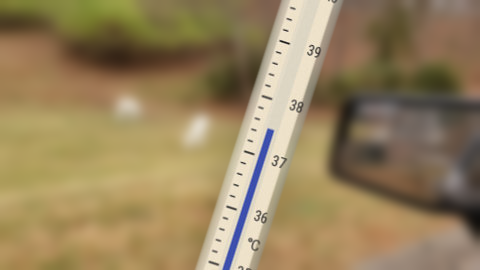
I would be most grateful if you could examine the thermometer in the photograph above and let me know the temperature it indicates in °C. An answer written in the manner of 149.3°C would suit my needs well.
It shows 37.5°C
